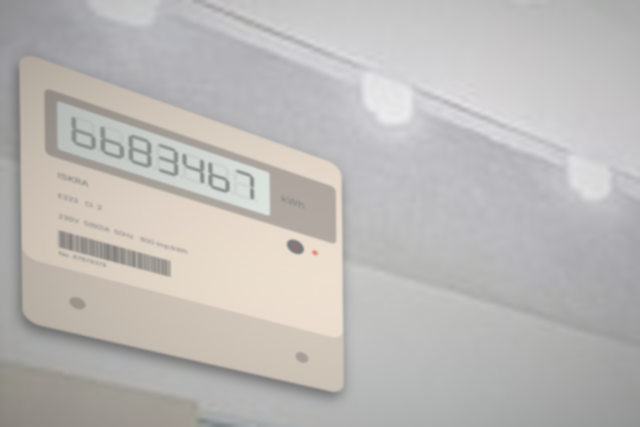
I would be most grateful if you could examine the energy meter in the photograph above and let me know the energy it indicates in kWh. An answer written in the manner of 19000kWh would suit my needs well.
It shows 6683467kWh
